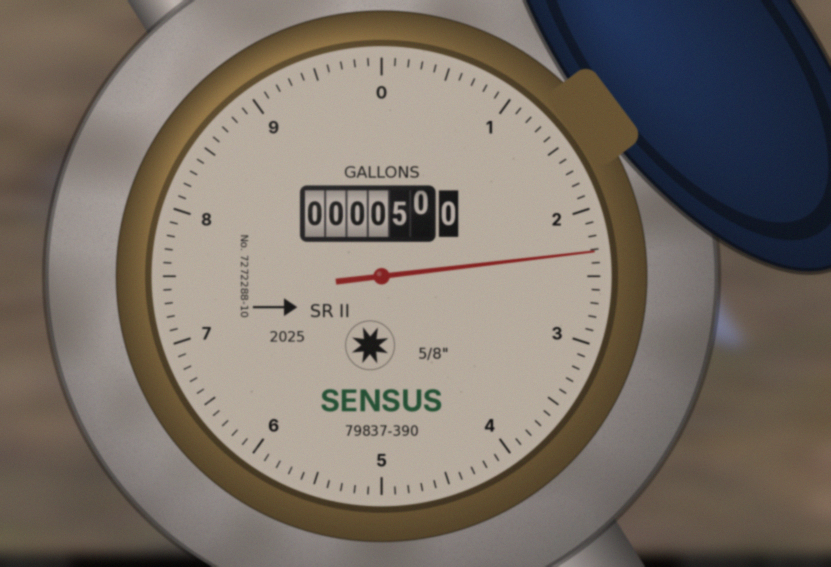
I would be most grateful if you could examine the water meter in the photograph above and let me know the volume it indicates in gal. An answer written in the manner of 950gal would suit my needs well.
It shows 502.3gal
